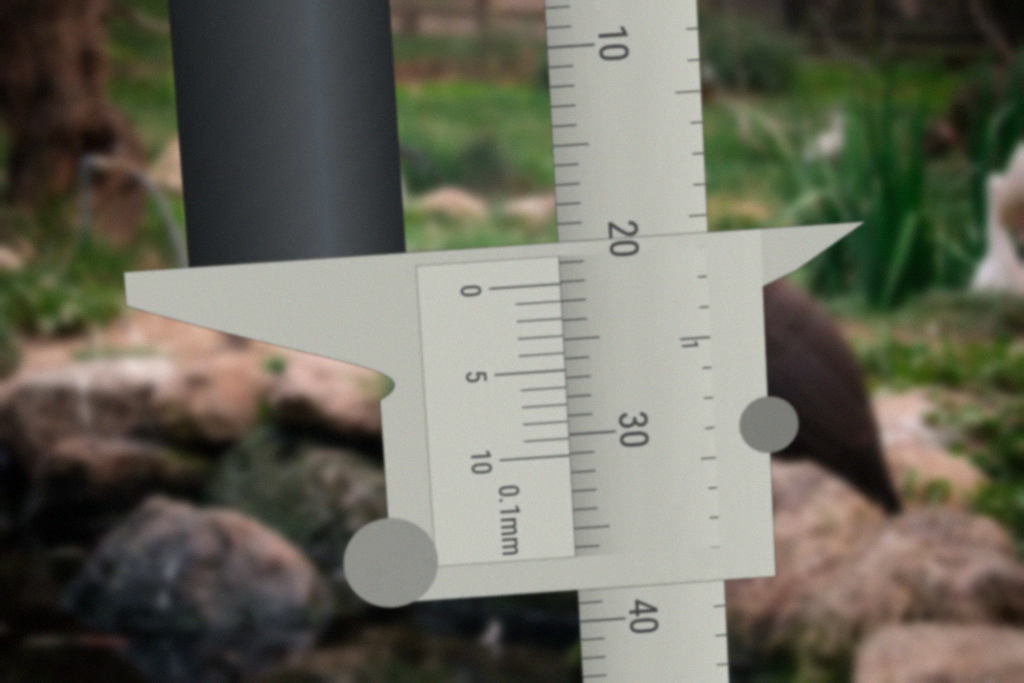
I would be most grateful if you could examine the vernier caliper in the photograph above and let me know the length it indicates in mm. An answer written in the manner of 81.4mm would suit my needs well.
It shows 22.1mm
